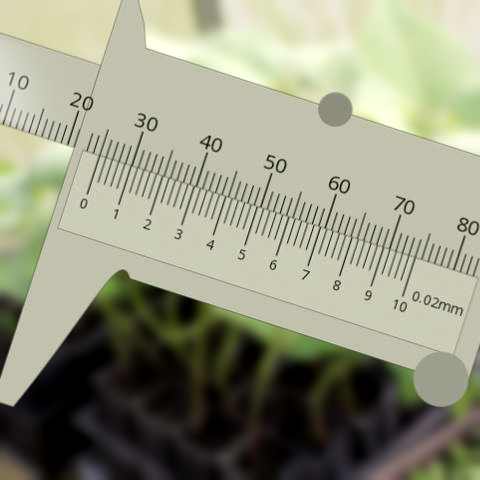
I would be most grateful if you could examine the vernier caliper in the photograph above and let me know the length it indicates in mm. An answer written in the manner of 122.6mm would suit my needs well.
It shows 25.0mm
